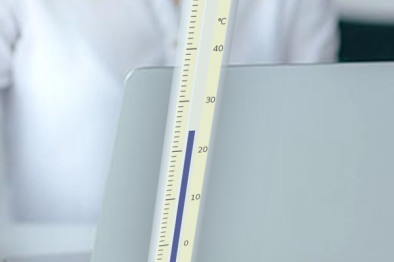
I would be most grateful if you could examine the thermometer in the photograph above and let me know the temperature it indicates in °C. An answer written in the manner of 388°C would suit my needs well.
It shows 24°C
